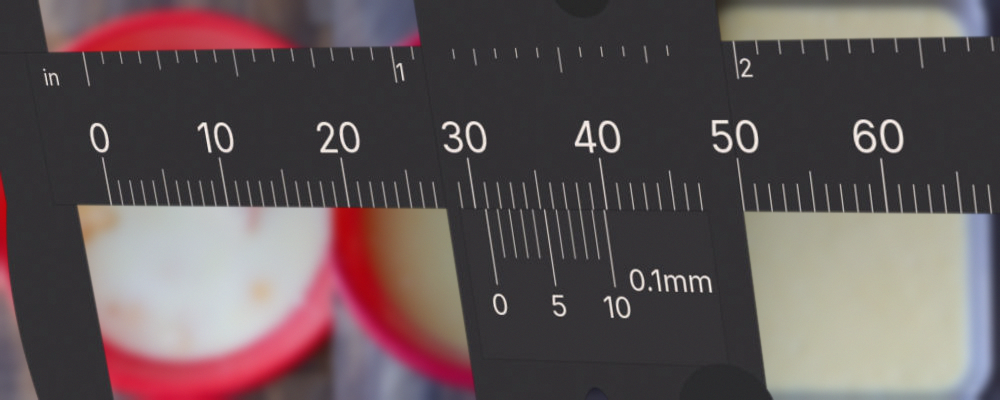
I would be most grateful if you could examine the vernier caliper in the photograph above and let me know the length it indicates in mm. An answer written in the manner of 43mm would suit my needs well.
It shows 30.8mm
